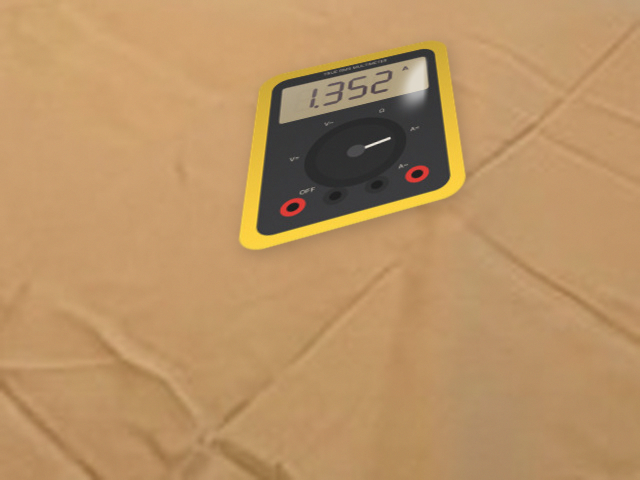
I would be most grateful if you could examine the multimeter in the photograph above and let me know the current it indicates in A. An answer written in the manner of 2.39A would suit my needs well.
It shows 1.352A
